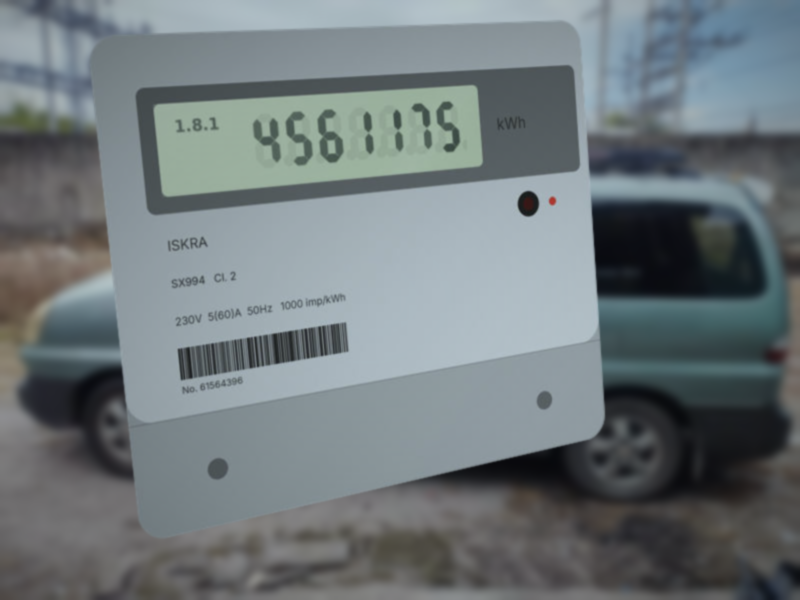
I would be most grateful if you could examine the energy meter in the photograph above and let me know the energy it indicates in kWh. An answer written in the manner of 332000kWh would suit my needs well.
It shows 4561175kWh
